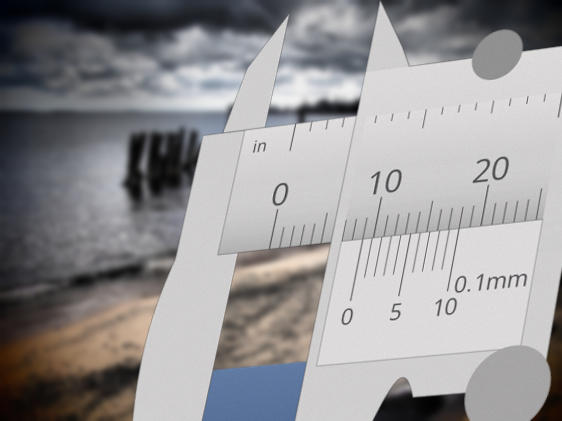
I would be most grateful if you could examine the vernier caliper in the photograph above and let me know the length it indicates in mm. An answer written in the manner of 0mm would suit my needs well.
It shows 9.0mm
